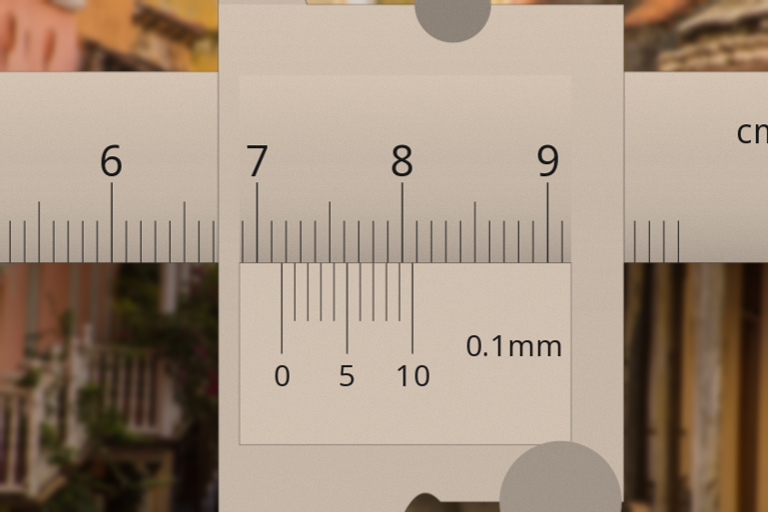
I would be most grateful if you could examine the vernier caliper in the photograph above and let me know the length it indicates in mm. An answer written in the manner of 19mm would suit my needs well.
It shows 71.7mm
